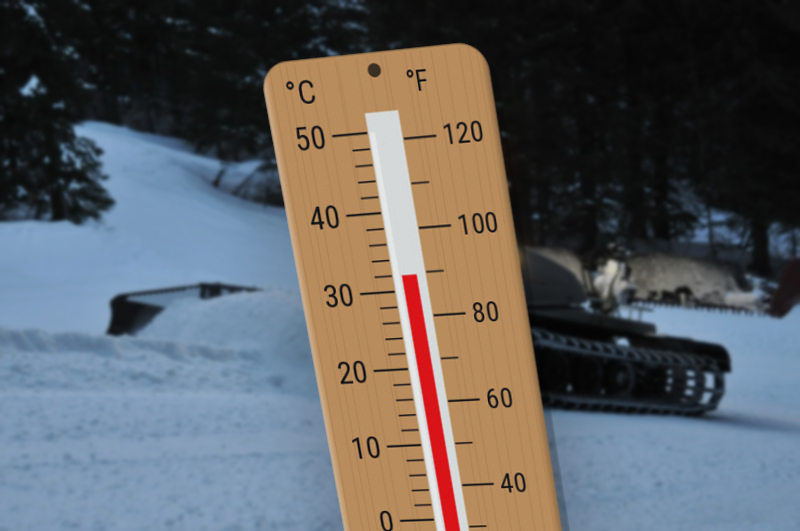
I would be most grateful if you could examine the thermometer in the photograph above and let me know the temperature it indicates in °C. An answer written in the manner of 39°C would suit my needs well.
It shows 32°C
